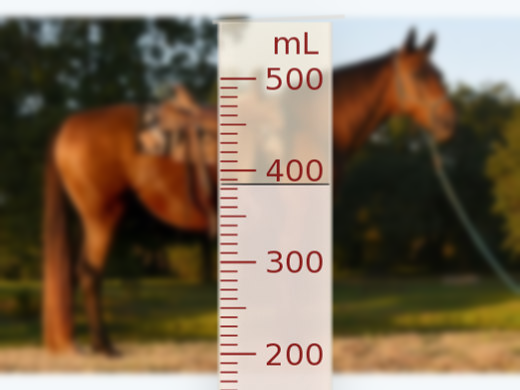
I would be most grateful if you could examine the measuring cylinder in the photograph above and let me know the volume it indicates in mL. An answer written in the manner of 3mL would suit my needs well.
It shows 385mL
